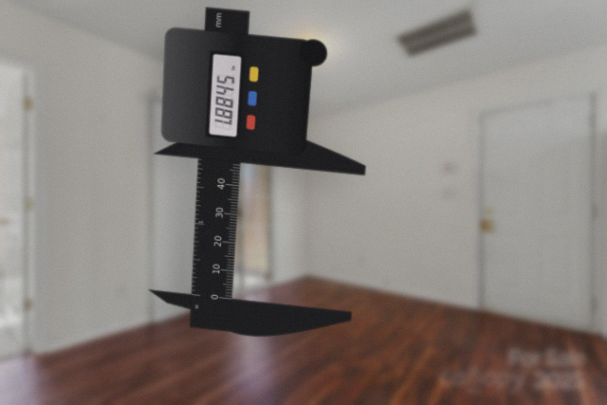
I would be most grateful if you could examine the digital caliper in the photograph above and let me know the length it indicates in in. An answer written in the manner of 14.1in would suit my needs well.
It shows 1.8845in
